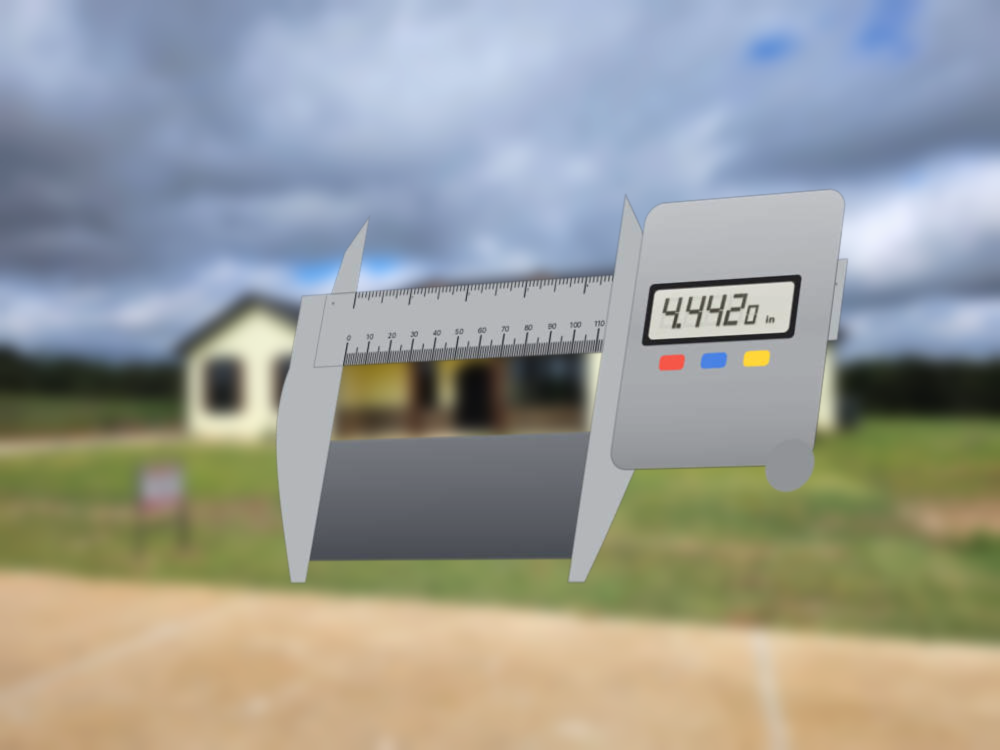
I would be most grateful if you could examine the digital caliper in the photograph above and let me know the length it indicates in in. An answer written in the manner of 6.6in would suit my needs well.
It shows 4.4420in
